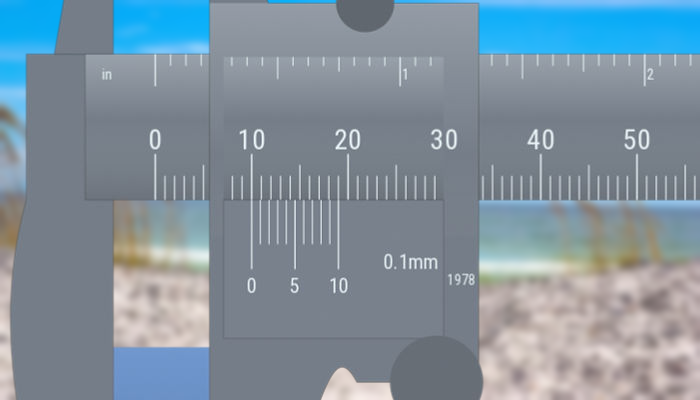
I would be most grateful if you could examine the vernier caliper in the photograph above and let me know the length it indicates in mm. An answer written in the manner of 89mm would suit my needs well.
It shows 10.0mm
